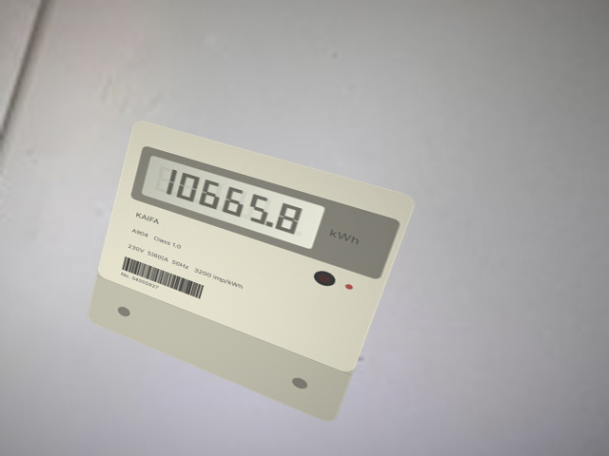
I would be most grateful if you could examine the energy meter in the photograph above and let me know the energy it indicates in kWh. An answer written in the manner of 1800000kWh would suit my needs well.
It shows 10665.8kWh
